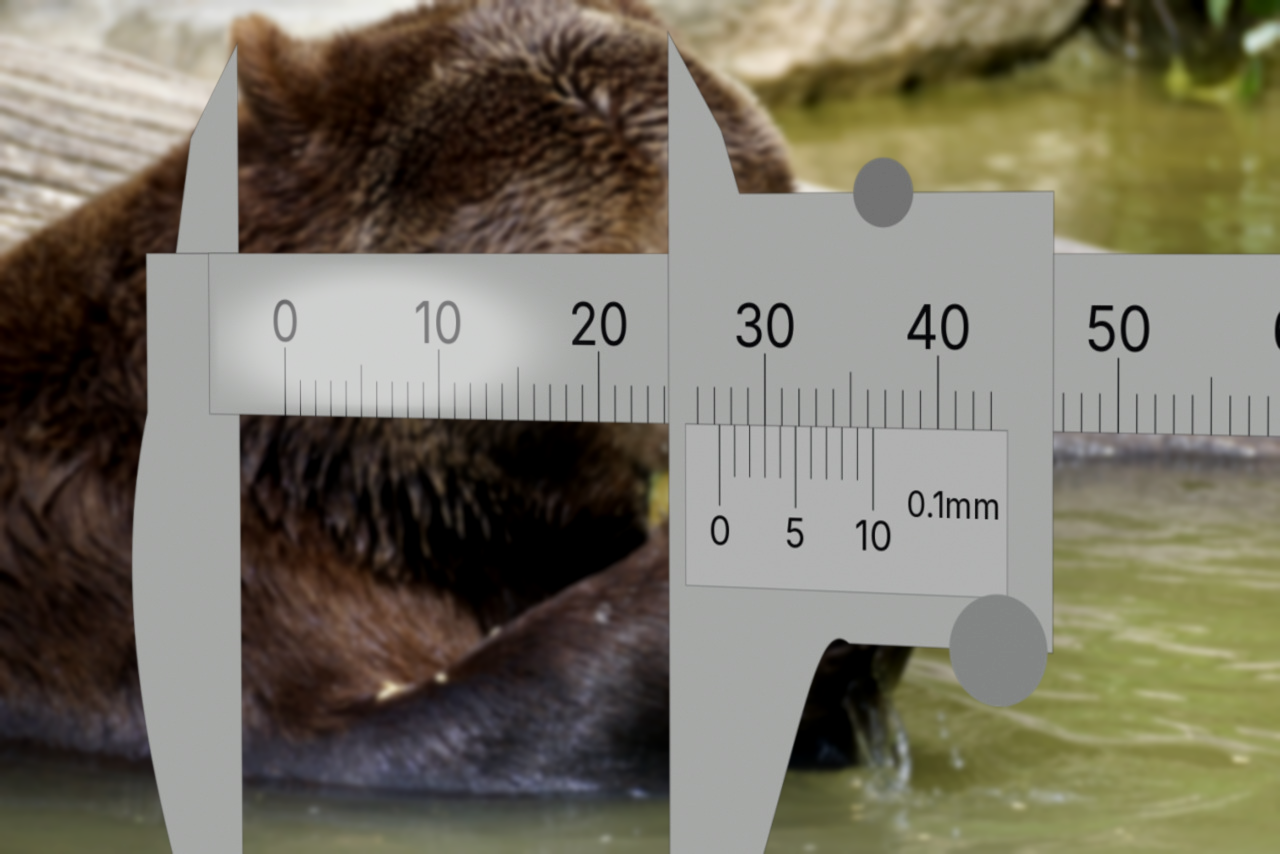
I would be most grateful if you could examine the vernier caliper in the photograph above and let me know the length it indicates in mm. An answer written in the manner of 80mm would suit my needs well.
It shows 27.3mm
